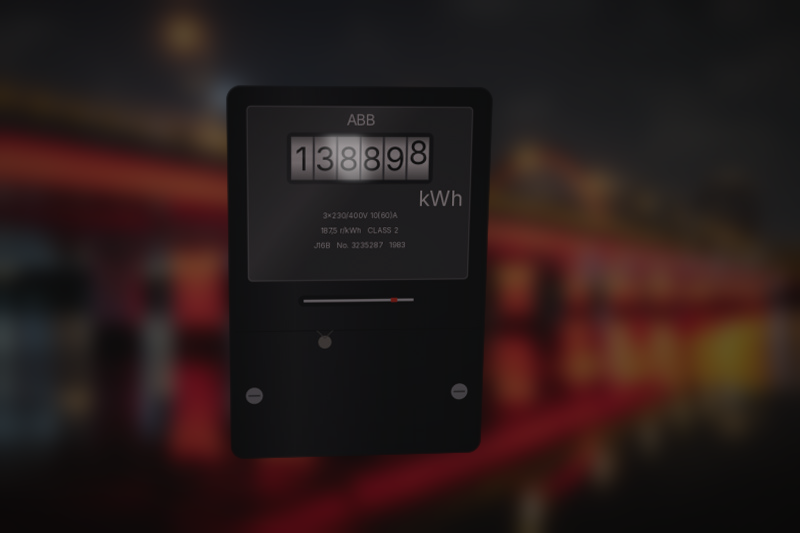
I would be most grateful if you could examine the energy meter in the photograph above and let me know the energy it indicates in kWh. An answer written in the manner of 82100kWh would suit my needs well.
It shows 138898kWh
